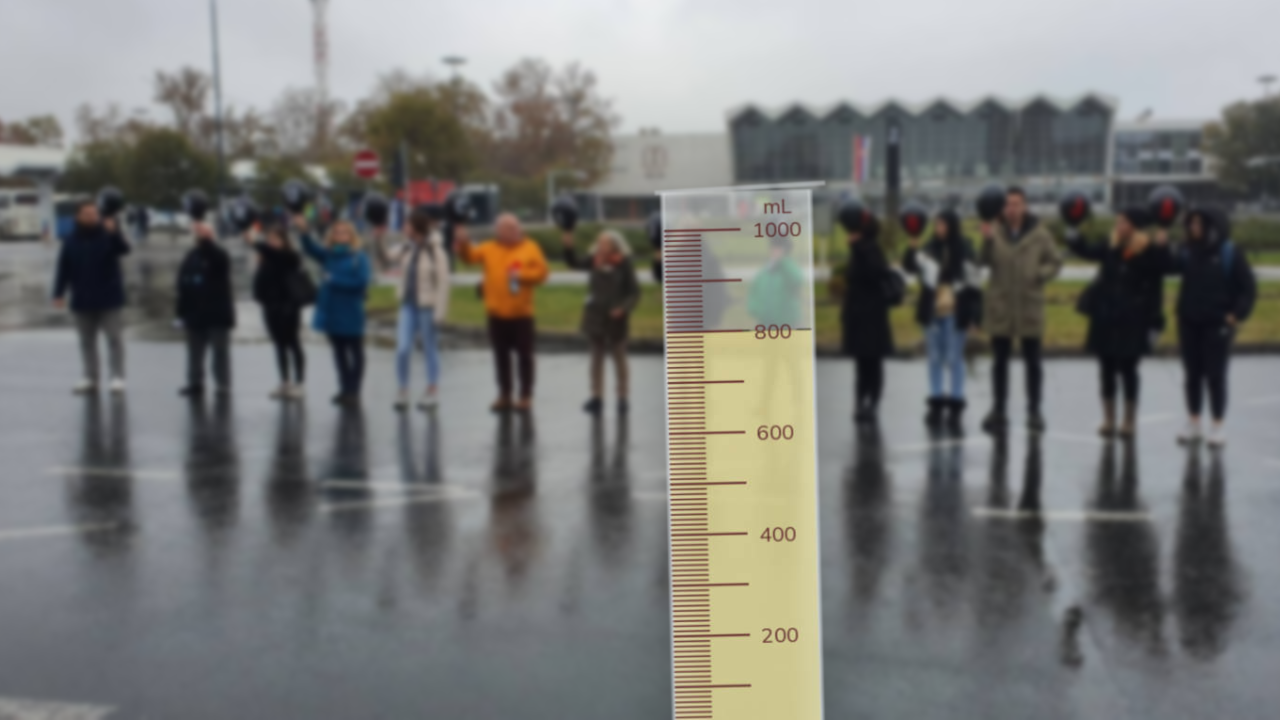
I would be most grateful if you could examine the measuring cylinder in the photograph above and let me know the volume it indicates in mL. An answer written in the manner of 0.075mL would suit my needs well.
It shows 800mL
